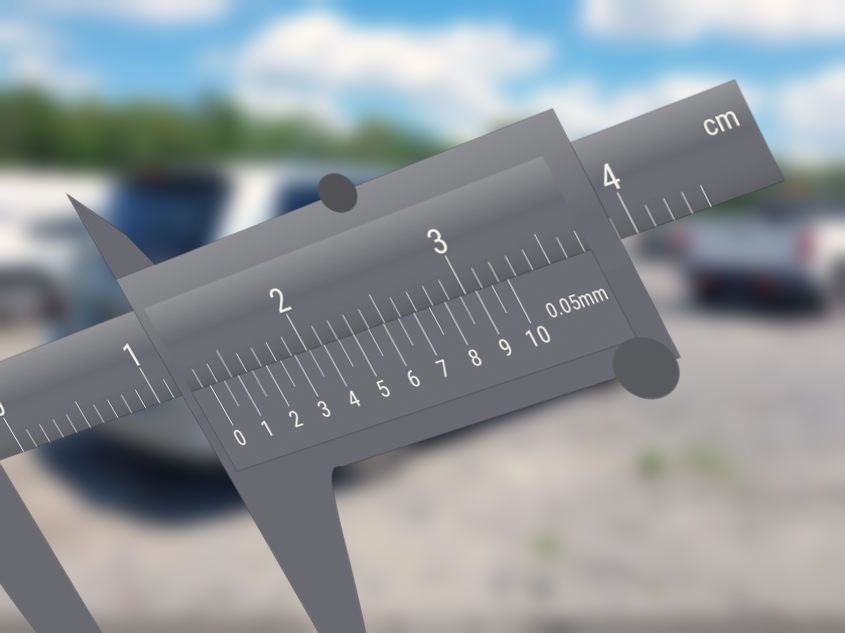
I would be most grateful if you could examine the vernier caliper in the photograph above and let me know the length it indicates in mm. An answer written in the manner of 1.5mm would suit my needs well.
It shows 13.5mm
